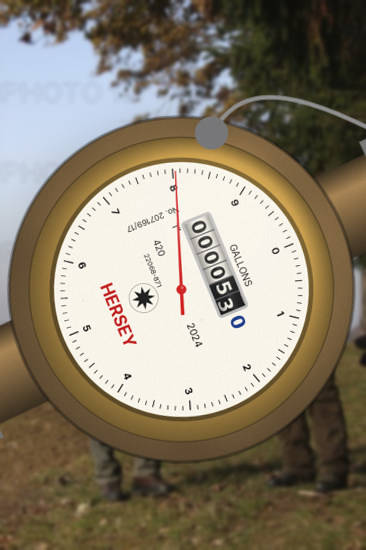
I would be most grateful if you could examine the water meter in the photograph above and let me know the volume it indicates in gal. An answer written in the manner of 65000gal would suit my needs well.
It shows 528.0gal
